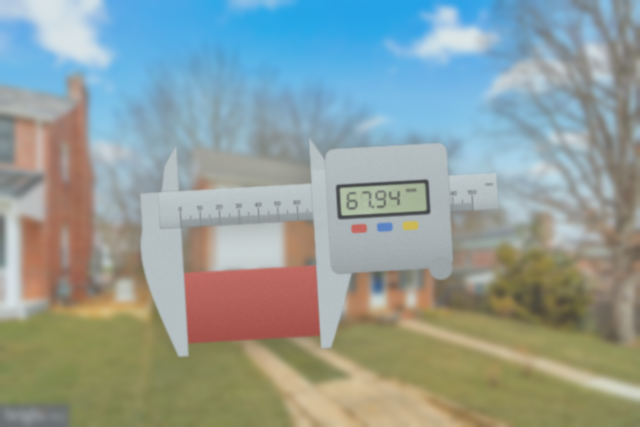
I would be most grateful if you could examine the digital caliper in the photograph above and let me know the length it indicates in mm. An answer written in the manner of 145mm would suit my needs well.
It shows 67.94mm
